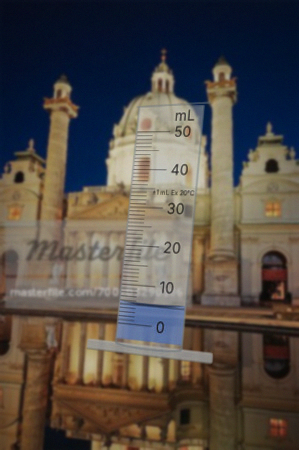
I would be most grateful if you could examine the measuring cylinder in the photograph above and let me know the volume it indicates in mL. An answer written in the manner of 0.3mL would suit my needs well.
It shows 5mL
